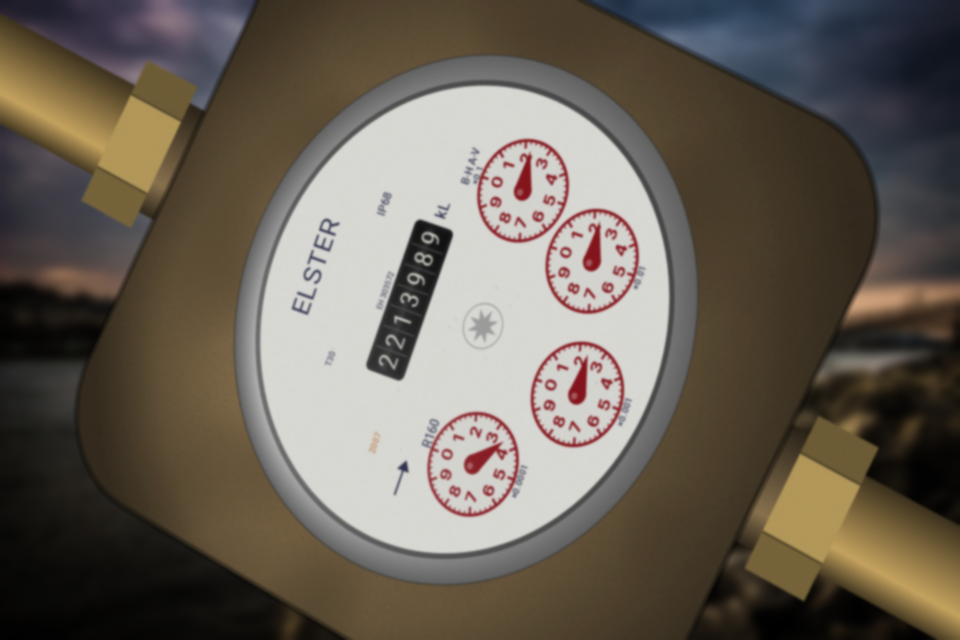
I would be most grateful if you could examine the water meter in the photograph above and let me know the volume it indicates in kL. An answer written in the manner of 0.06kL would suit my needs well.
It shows 2213989.2223kL
